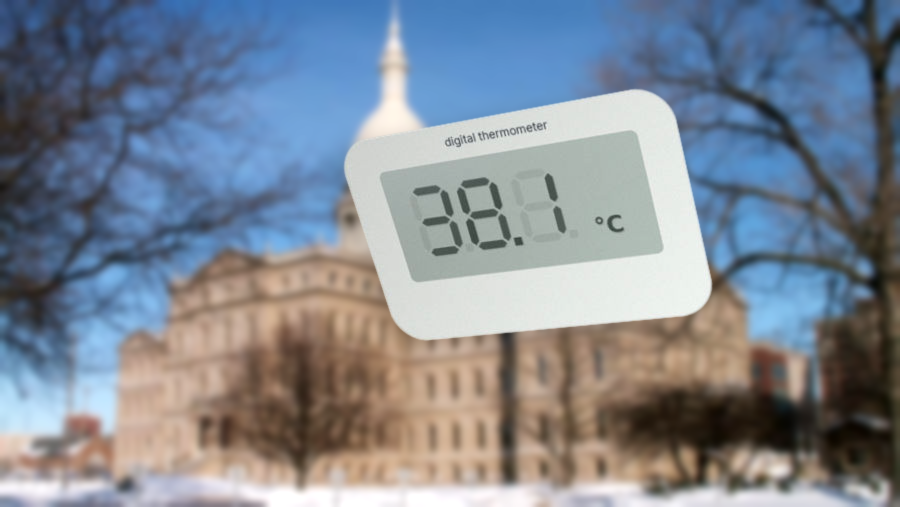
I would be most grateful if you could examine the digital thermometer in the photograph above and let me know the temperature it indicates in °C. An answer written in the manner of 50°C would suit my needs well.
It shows 38.1°C
